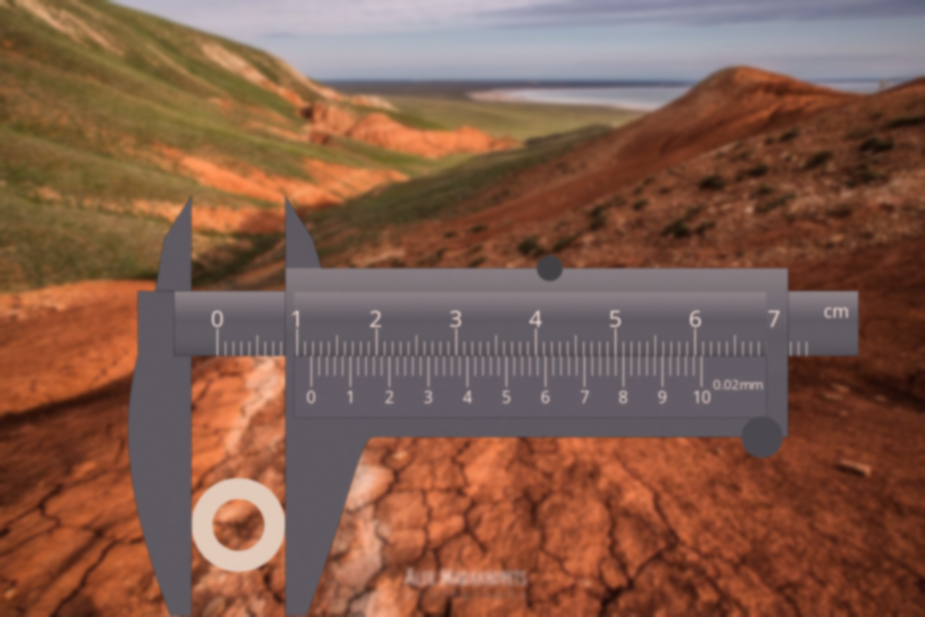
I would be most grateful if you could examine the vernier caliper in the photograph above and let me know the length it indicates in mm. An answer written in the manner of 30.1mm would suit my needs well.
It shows 11.8mm
